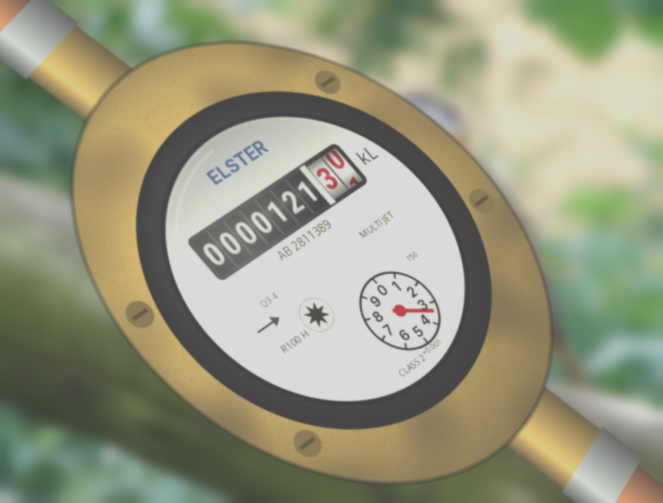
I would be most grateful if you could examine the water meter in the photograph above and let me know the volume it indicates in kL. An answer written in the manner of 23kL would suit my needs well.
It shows 121.303kL
